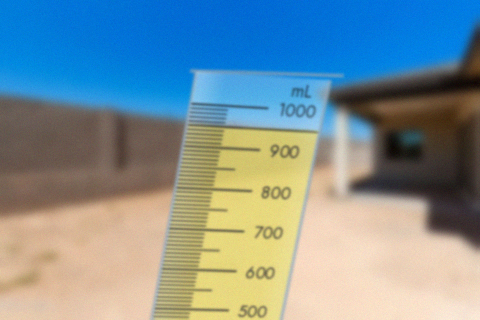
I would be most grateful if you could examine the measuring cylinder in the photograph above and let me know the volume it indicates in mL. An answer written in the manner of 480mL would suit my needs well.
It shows 950mL
